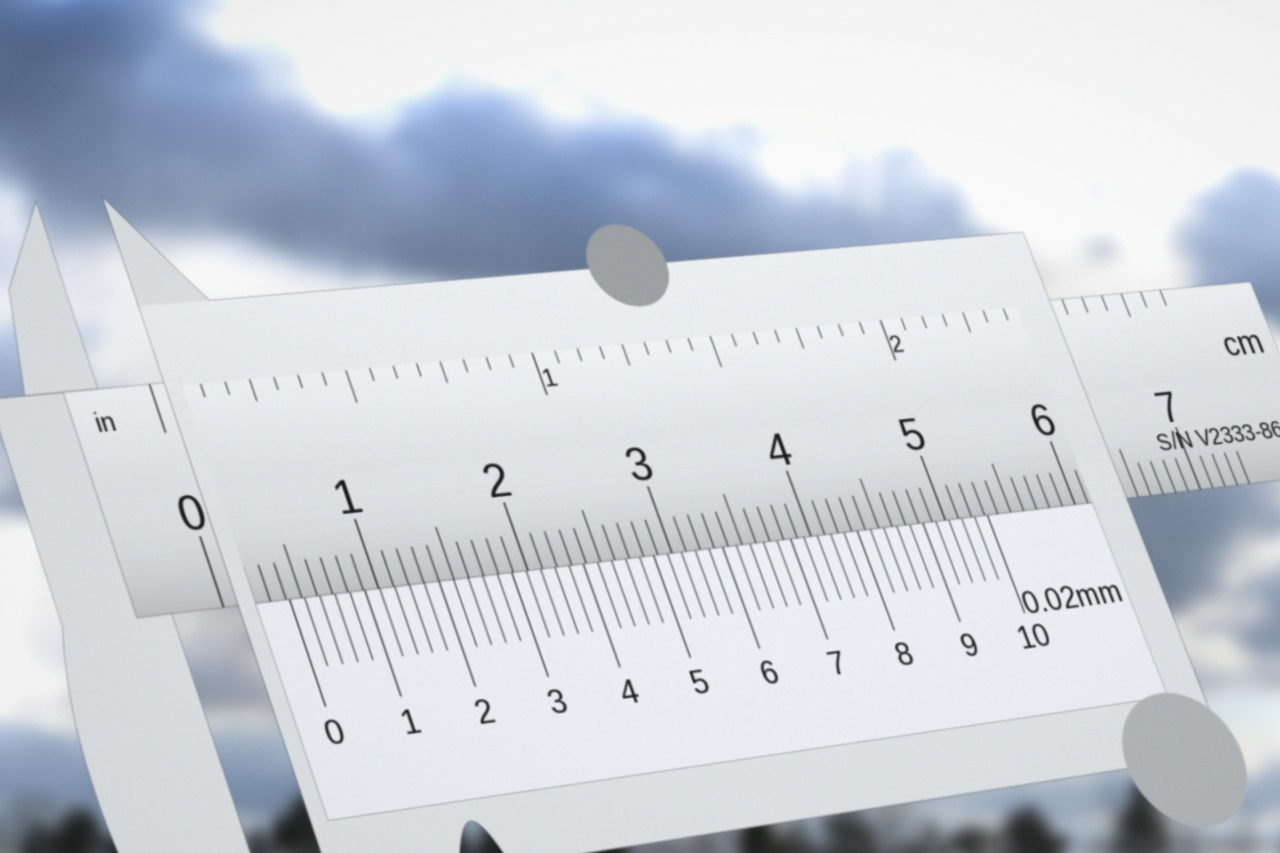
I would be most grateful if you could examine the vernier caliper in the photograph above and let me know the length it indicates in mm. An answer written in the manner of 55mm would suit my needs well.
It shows 4.2mm
